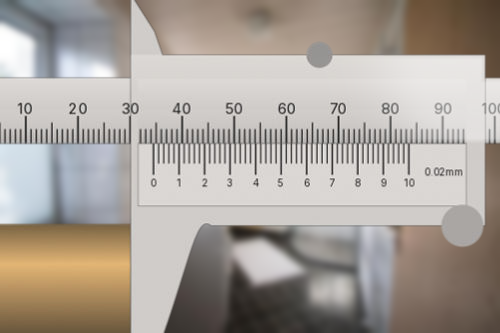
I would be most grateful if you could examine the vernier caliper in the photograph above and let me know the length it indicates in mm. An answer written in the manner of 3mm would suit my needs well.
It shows 34.5mm
